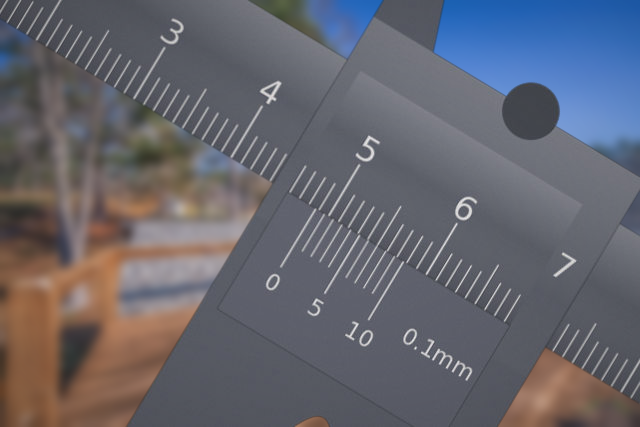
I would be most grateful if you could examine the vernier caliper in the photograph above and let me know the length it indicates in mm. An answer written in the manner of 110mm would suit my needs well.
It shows 48.7mm
